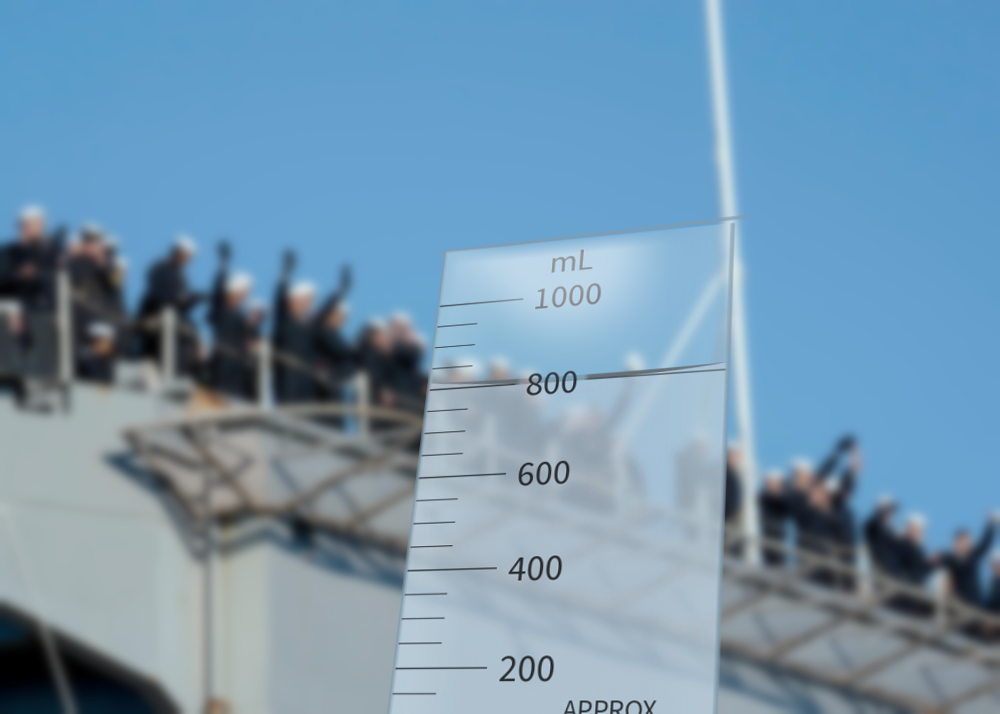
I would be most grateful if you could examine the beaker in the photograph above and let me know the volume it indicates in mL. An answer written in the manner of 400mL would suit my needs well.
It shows 800mL
